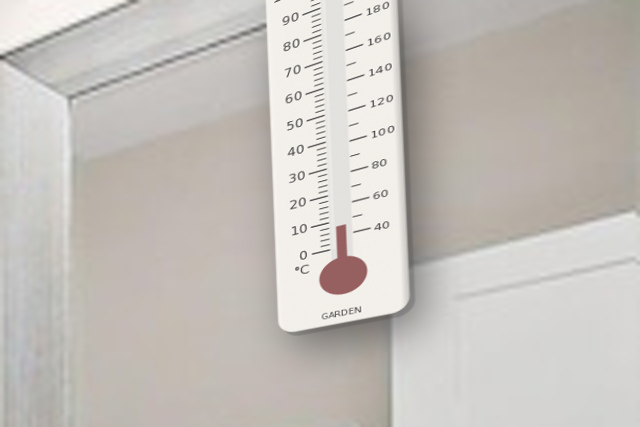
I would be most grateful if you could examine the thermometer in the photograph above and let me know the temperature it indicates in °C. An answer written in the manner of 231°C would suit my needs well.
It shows 8°C
